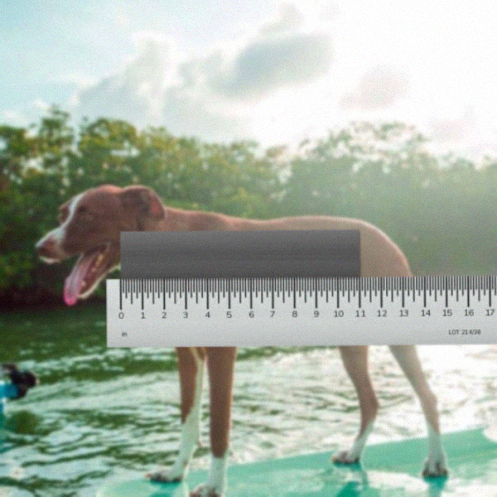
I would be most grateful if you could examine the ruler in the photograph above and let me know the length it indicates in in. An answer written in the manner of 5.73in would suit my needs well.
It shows 11in
